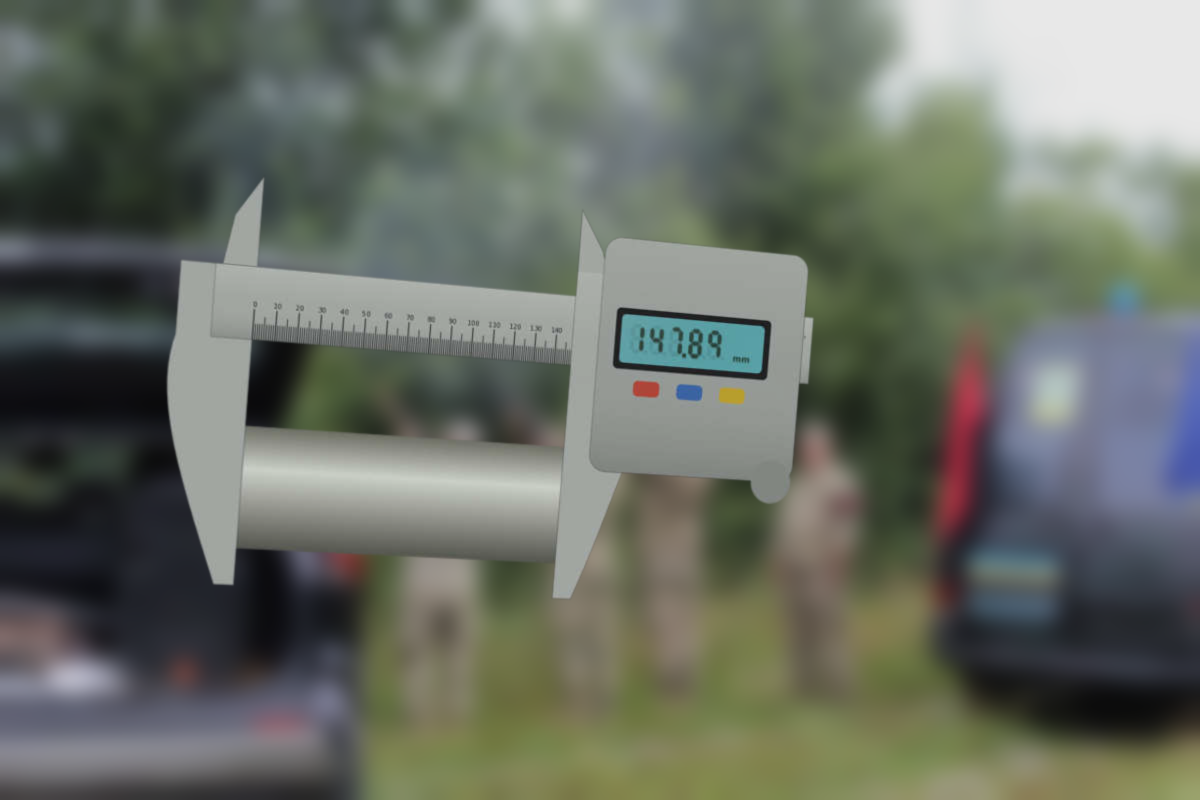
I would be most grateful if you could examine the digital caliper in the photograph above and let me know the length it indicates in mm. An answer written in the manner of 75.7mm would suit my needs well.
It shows 147.89mm
